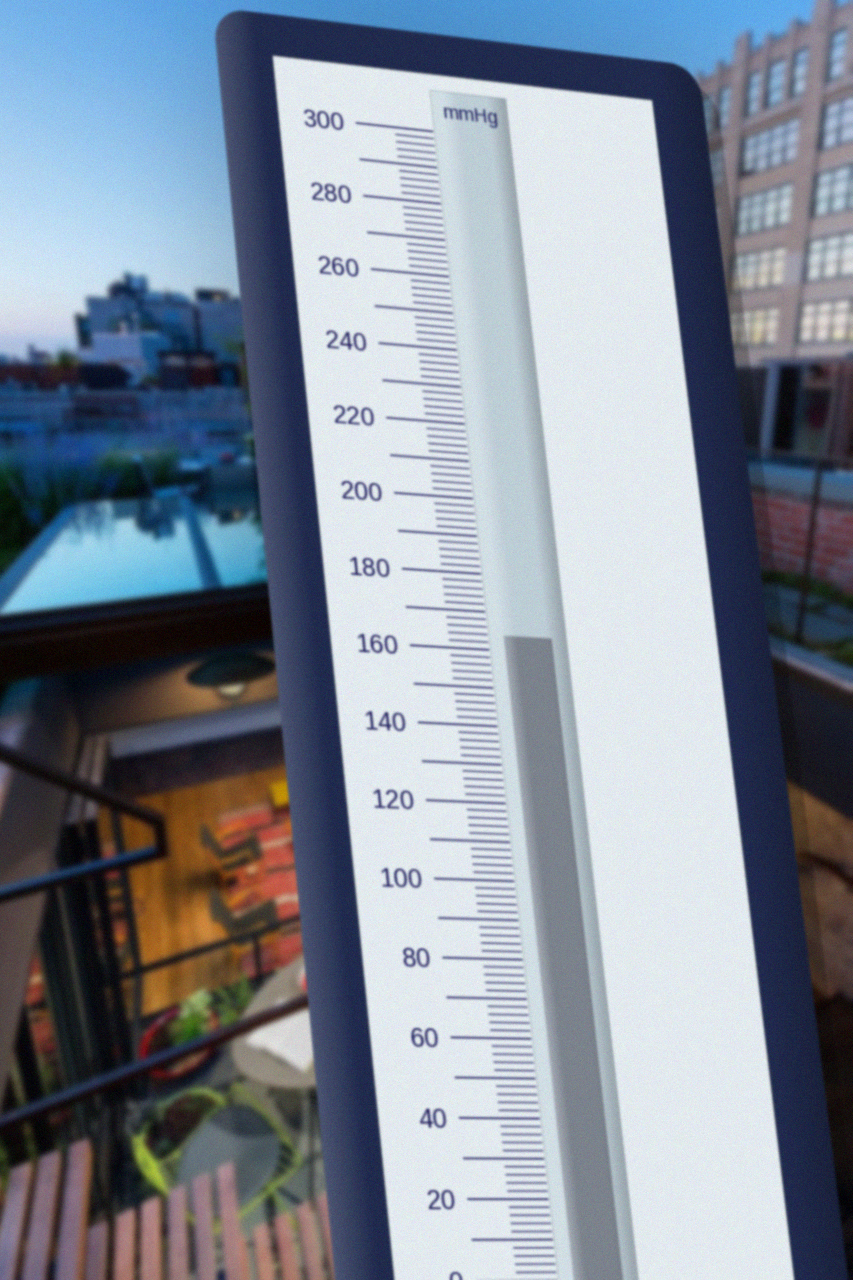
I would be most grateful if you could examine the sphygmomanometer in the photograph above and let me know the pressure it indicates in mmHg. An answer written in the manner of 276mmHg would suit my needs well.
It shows 164mmHg
